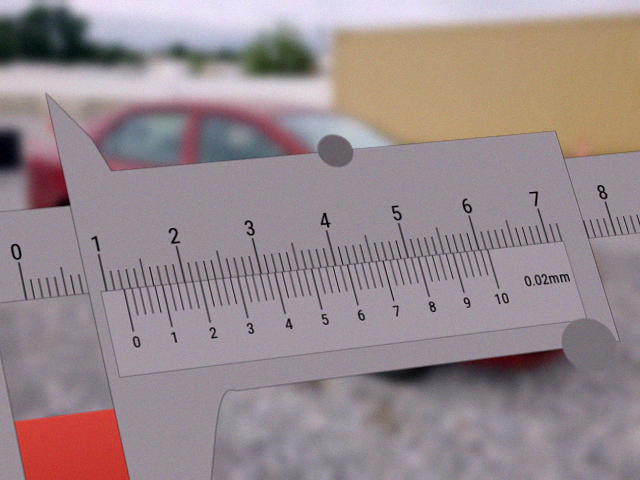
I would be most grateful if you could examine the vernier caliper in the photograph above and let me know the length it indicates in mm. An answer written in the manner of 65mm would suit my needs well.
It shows 12.2mm
